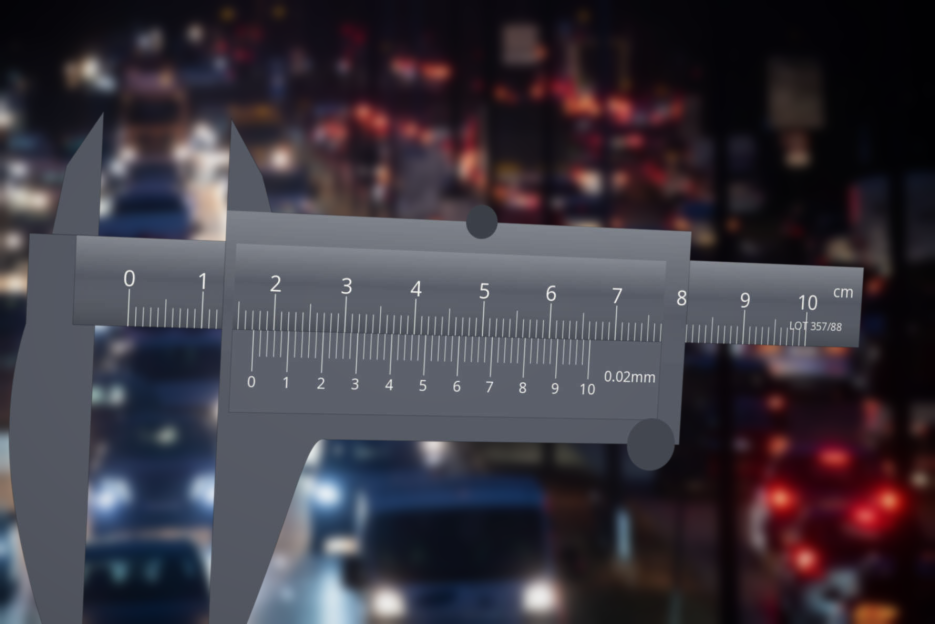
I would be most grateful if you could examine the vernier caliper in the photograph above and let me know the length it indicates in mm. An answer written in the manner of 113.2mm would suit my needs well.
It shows 17.2mm
